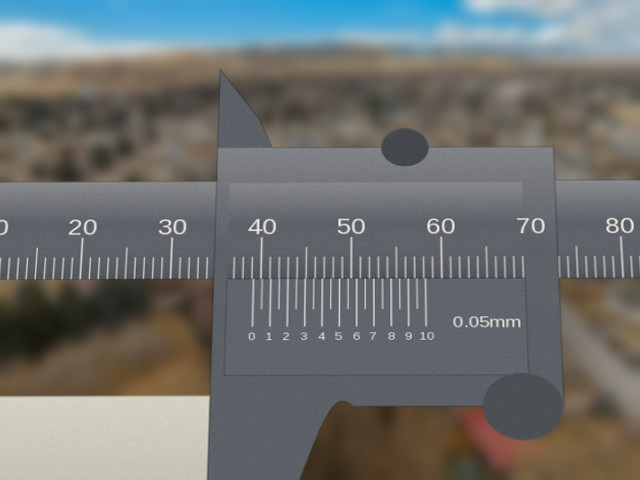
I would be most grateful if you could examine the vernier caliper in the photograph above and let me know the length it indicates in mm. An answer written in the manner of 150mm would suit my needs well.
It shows 39.2mm
